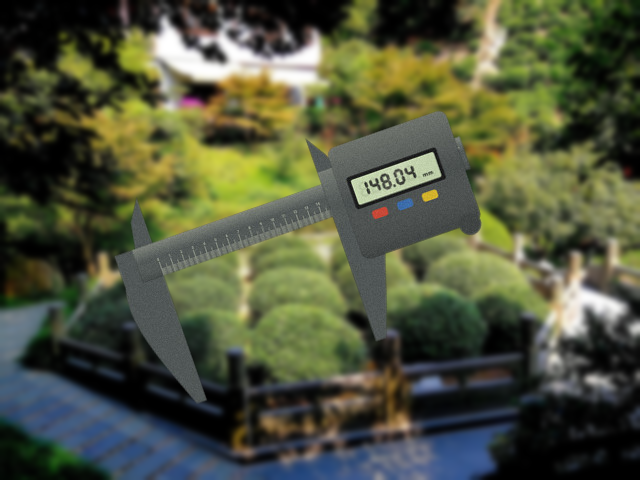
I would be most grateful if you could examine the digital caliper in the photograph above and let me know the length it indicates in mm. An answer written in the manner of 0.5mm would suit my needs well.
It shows 148.04mm
